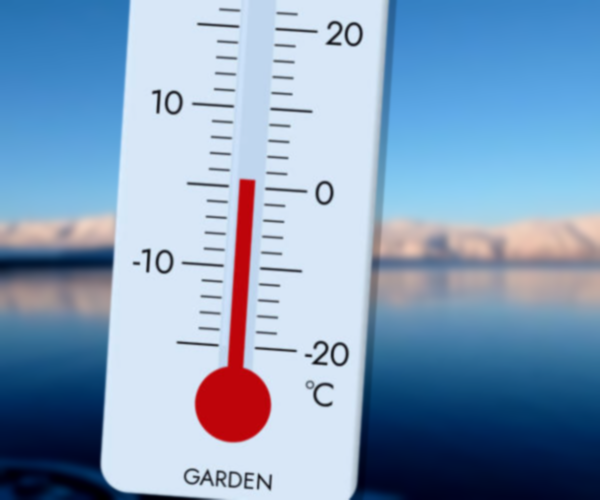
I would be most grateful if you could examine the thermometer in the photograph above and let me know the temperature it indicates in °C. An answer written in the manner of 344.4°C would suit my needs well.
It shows 1°C
